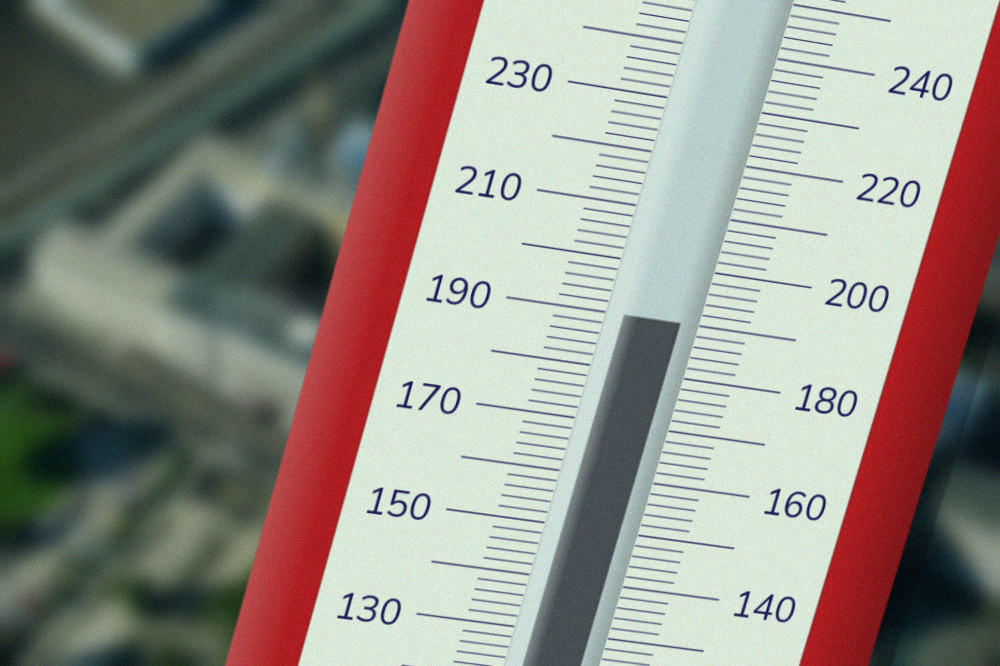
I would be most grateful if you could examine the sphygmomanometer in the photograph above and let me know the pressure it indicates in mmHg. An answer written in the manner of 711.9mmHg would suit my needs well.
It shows 190mmHg
